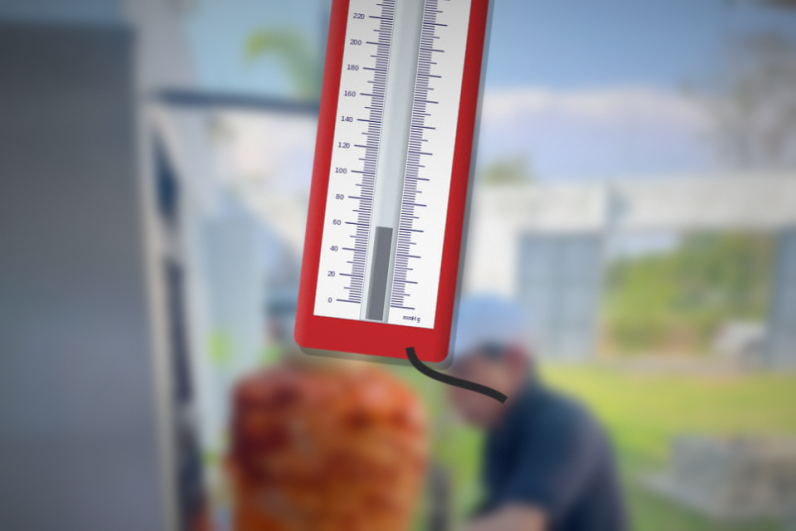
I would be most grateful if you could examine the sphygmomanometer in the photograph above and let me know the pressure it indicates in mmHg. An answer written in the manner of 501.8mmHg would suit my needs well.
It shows 60mmHg
